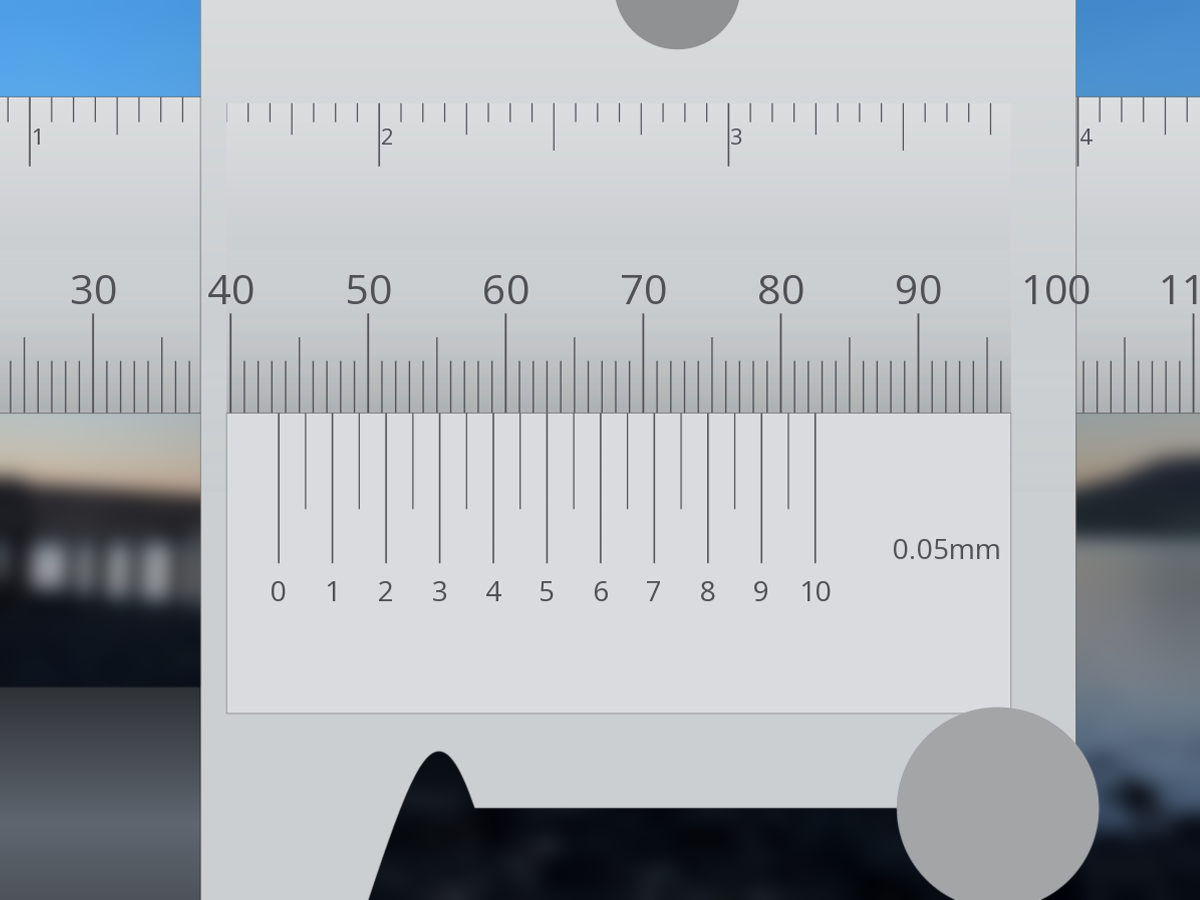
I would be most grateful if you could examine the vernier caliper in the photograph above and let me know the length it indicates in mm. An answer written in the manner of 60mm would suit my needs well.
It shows 43.5mm
